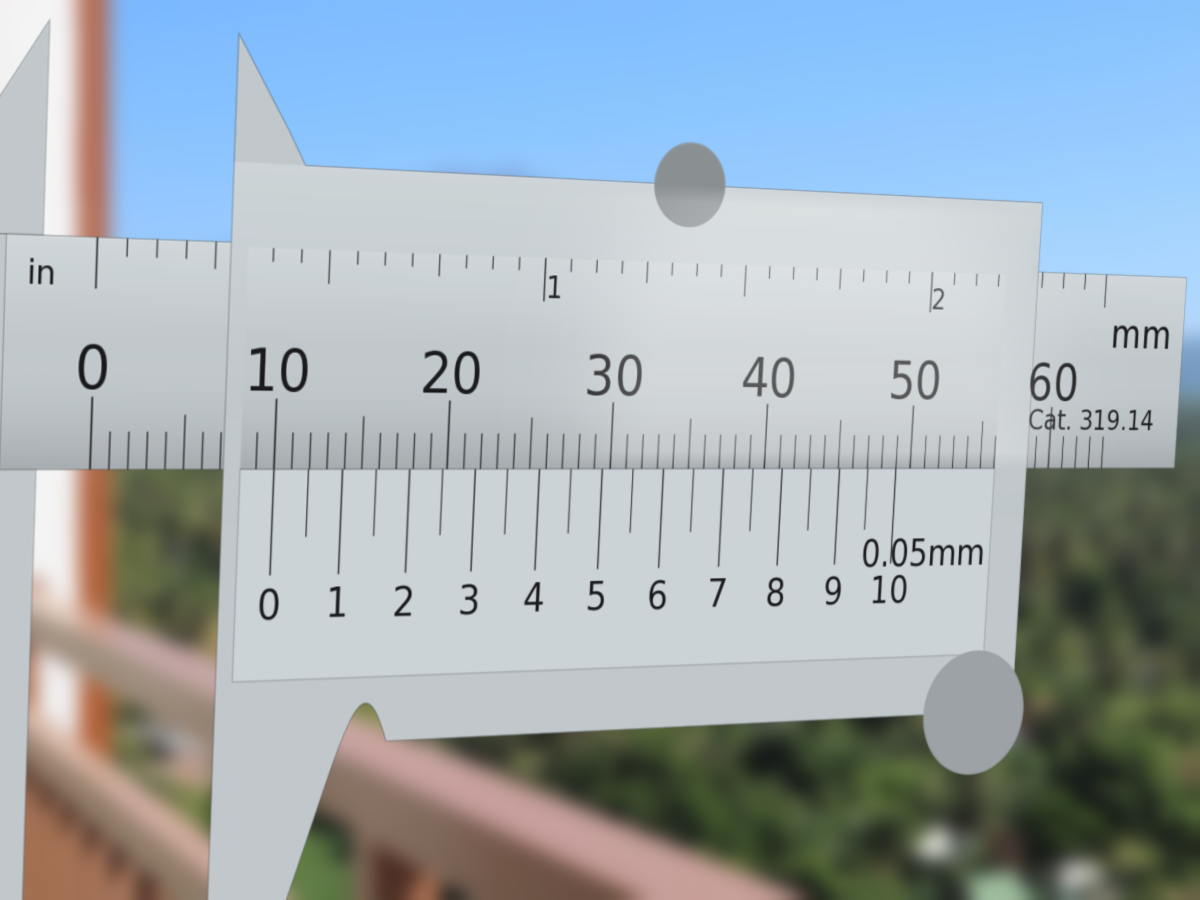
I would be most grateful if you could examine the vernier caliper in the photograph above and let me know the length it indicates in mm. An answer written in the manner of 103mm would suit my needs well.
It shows 10.0mm
